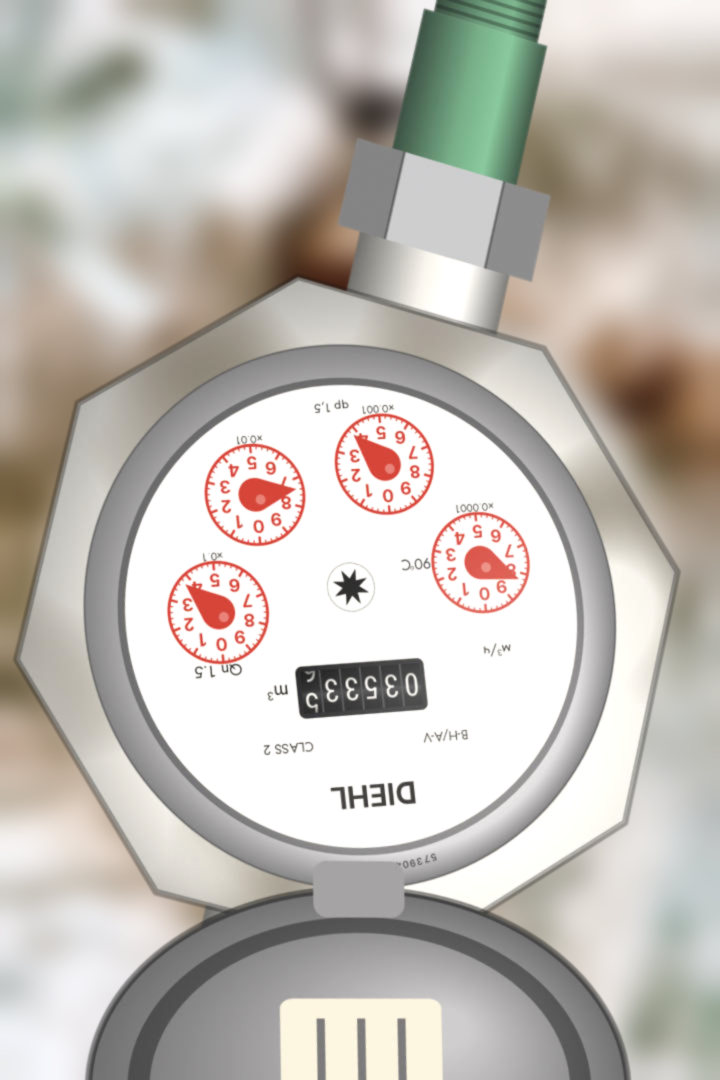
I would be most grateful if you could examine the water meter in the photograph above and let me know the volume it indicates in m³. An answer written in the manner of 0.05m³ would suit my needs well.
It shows 35335.3738m³
